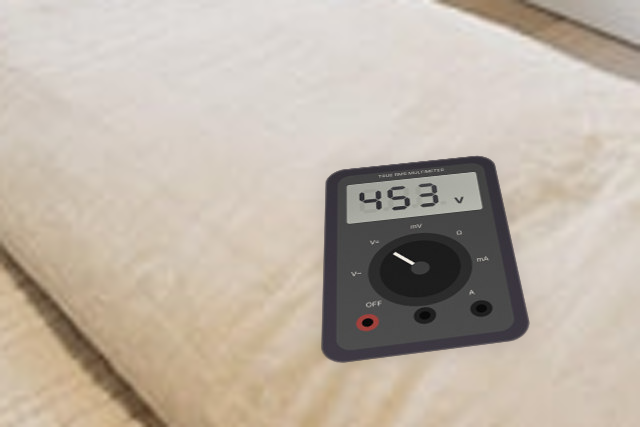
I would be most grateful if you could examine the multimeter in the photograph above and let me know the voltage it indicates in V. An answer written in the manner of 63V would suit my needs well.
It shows 453V
